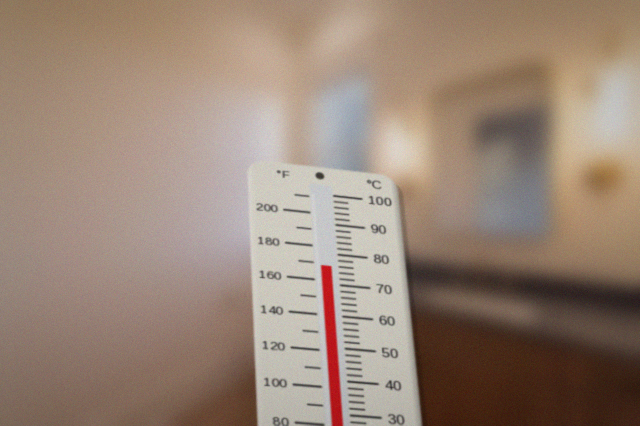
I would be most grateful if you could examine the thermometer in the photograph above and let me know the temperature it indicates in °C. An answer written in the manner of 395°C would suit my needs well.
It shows 76°C
